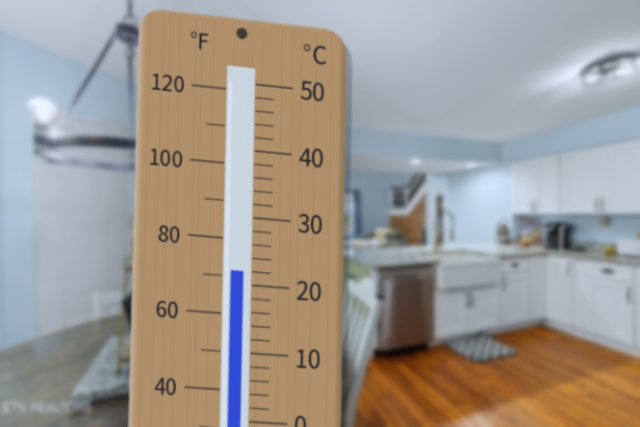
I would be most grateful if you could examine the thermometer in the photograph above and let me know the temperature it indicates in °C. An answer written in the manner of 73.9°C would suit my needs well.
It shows 22°C
